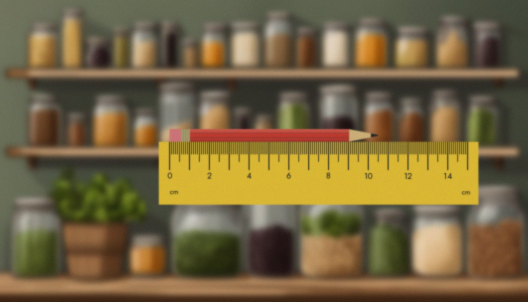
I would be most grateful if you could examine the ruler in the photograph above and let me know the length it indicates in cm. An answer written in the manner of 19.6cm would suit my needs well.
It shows 10.5cm
